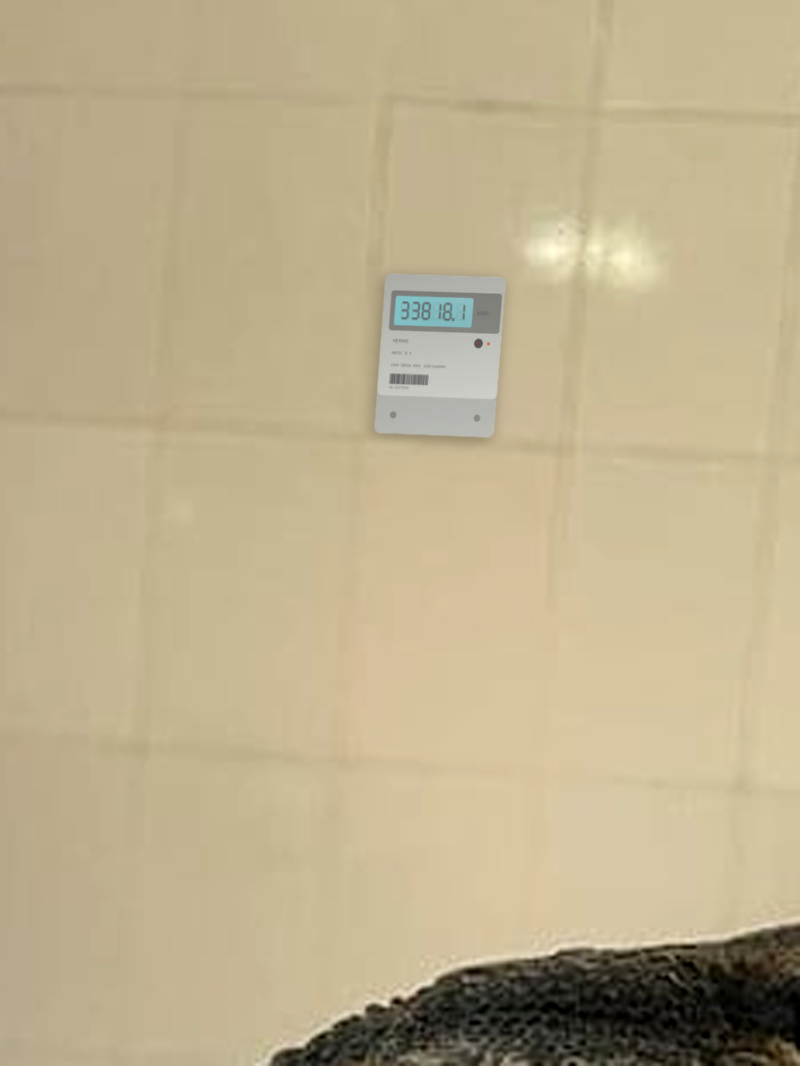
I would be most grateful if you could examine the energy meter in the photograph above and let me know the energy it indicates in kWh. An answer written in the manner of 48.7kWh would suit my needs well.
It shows 33818.1kWh
